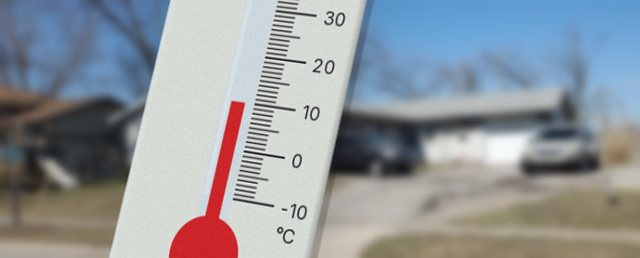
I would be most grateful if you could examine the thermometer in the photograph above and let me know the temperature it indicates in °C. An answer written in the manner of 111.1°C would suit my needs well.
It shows 10°C
